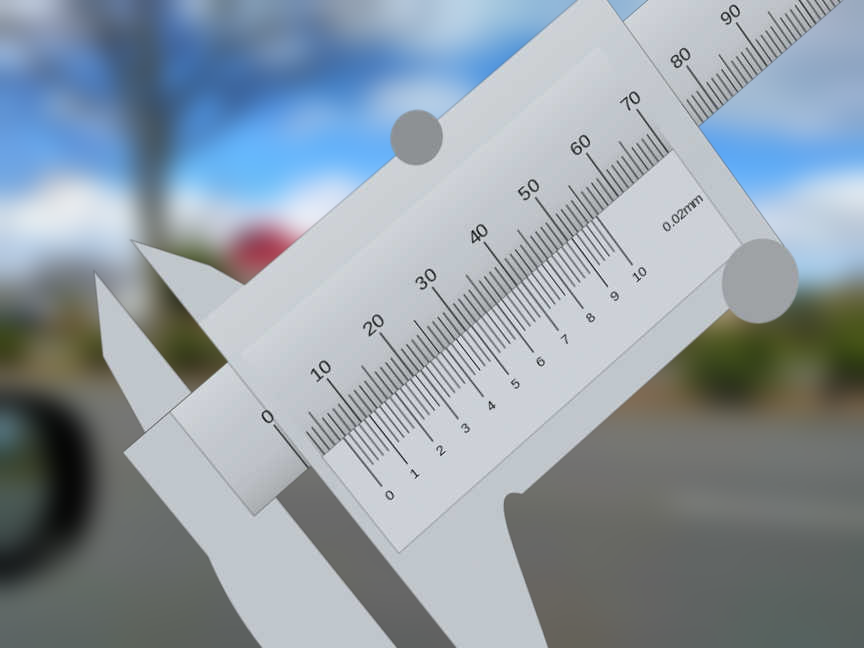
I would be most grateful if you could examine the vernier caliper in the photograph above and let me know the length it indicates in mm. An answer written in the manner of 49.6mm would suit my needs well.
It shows 6.6mm
